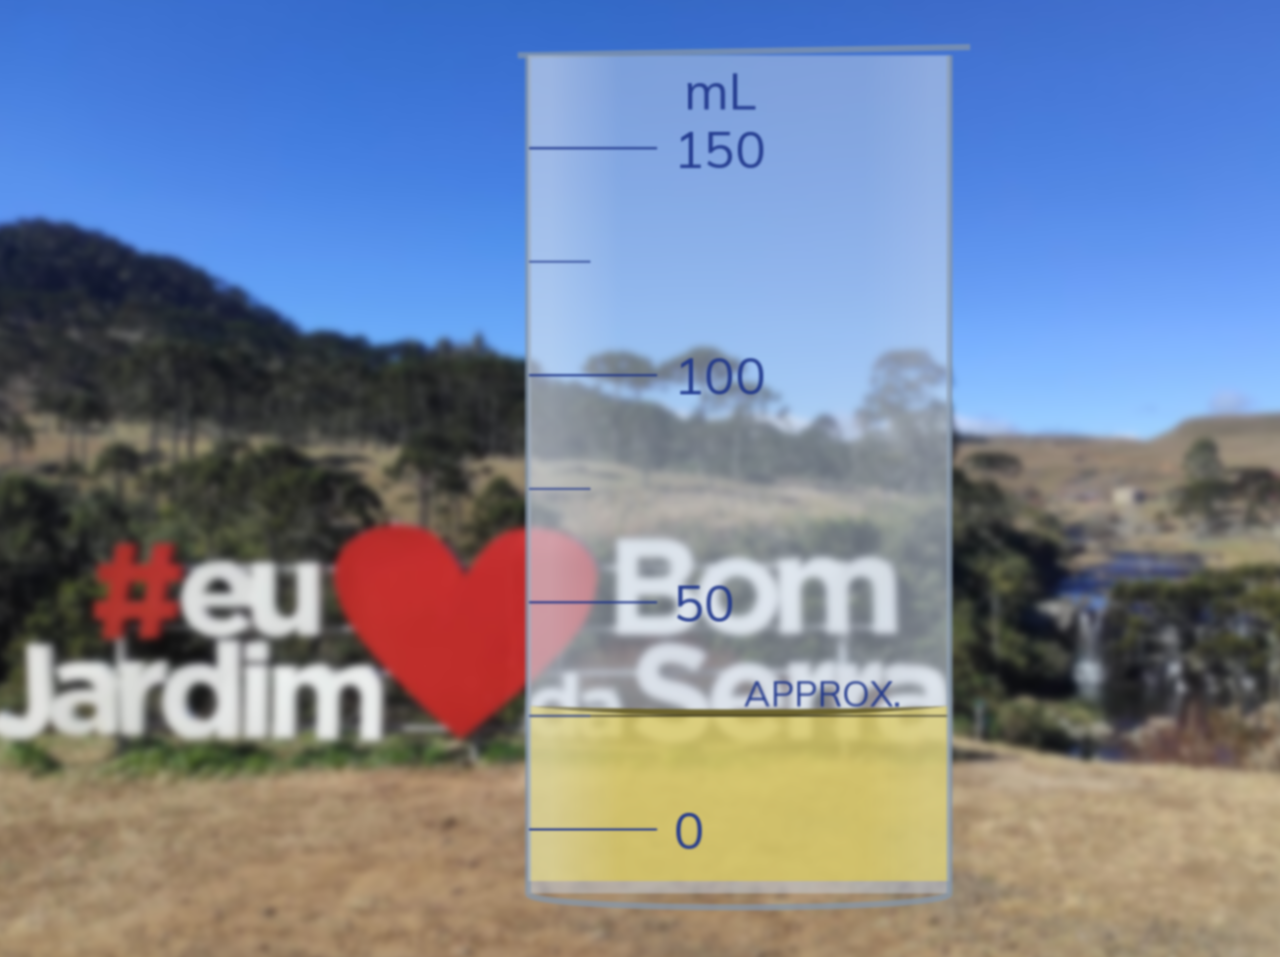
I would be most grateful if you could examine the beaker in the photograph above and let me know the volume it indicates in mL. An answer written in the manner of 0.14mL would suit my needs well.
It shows 25mL
